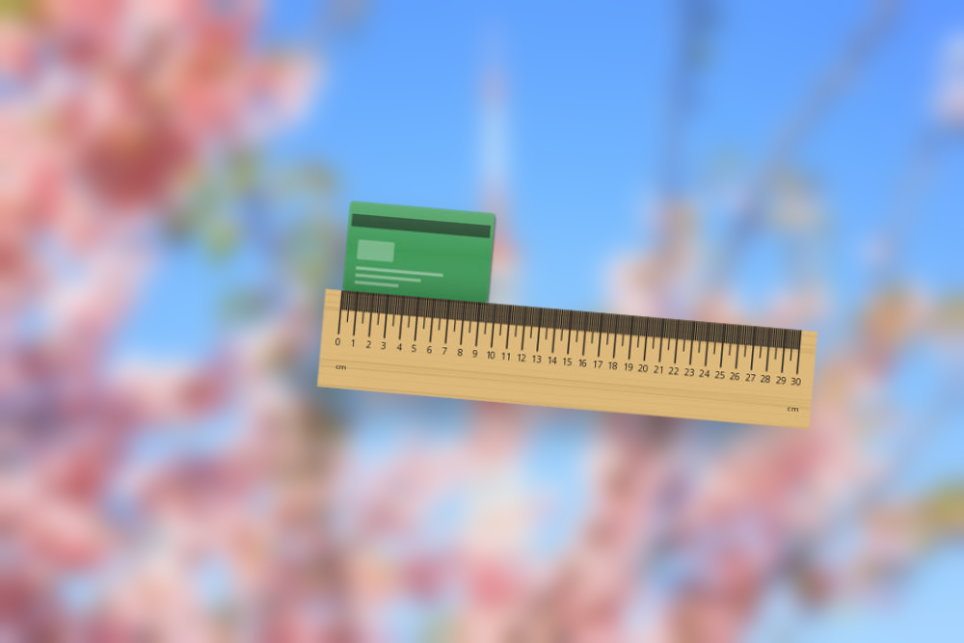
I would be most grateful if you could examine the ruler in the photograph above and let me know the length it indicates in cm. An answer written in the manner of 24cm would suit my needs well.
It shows 9.5cm
